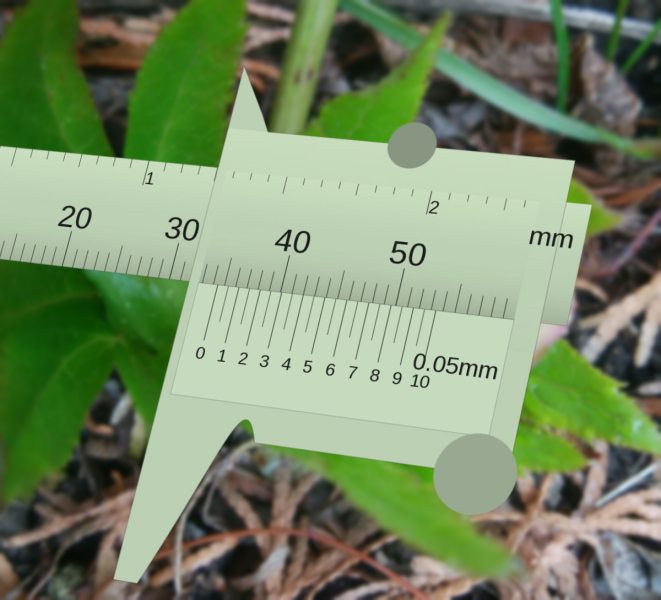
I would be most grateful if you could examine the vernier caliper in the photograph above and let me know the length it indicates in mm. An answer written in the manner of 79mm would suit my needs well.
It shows 34.4mm
